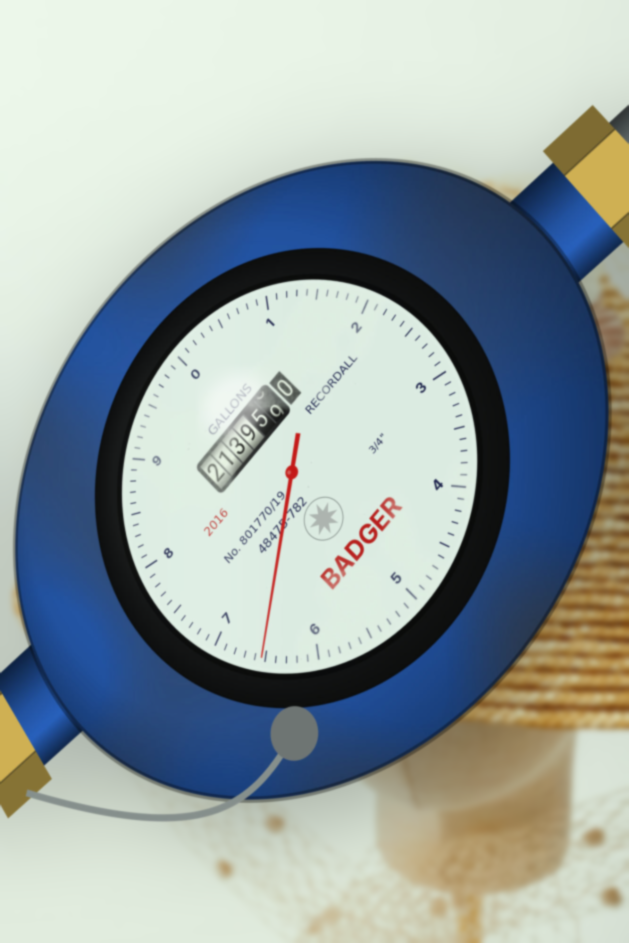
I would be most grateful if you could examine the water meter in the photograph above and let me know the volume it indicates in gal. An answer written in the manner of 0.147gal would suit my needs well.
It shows 2139586.5gal
